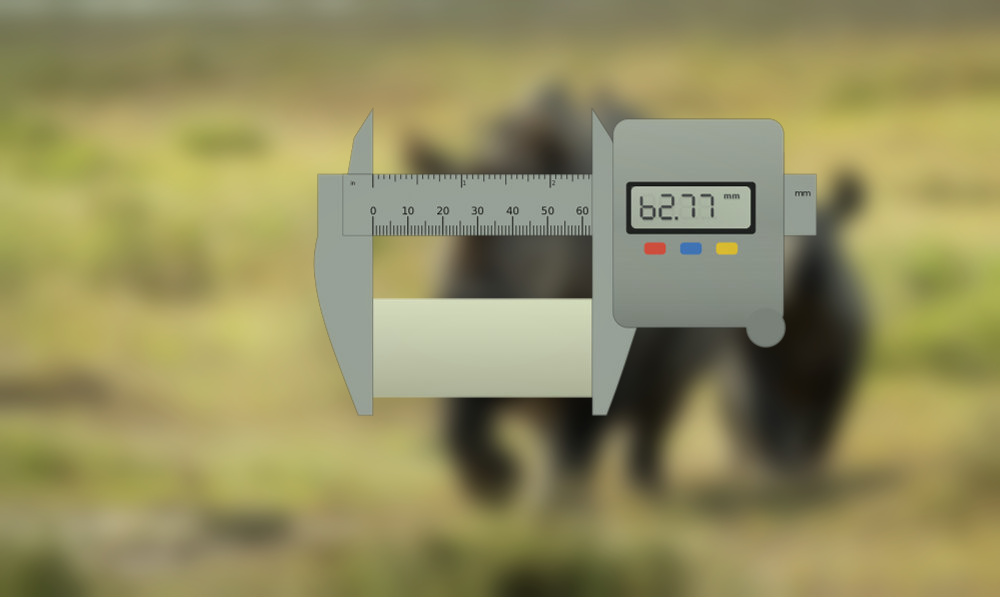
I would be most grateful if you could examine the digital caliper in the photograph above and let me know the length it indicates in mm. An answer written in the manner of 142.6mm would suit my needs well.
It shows 62.77mm
